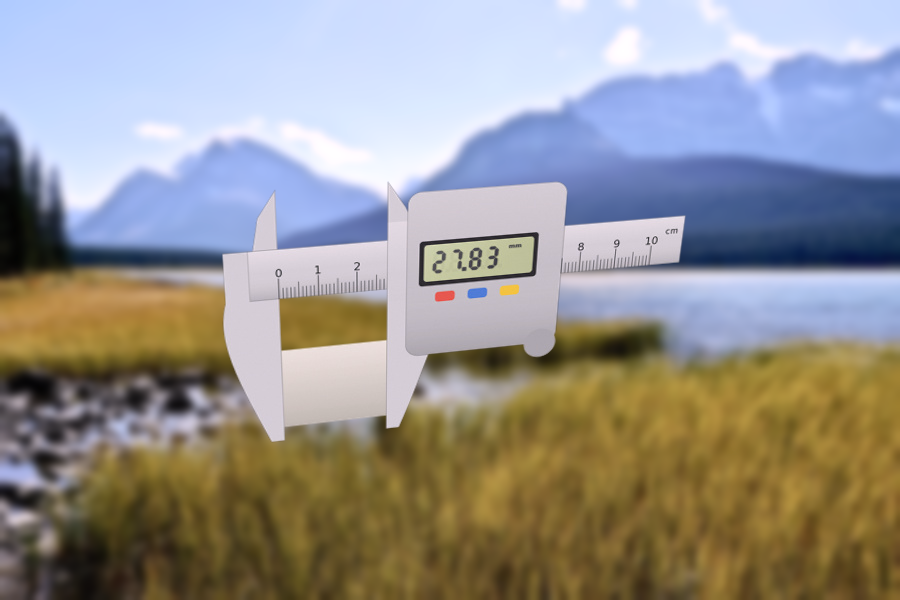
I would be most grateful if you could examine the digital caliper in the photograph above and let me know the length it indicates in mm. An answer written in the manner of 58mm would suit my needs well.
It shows 27.83mm
